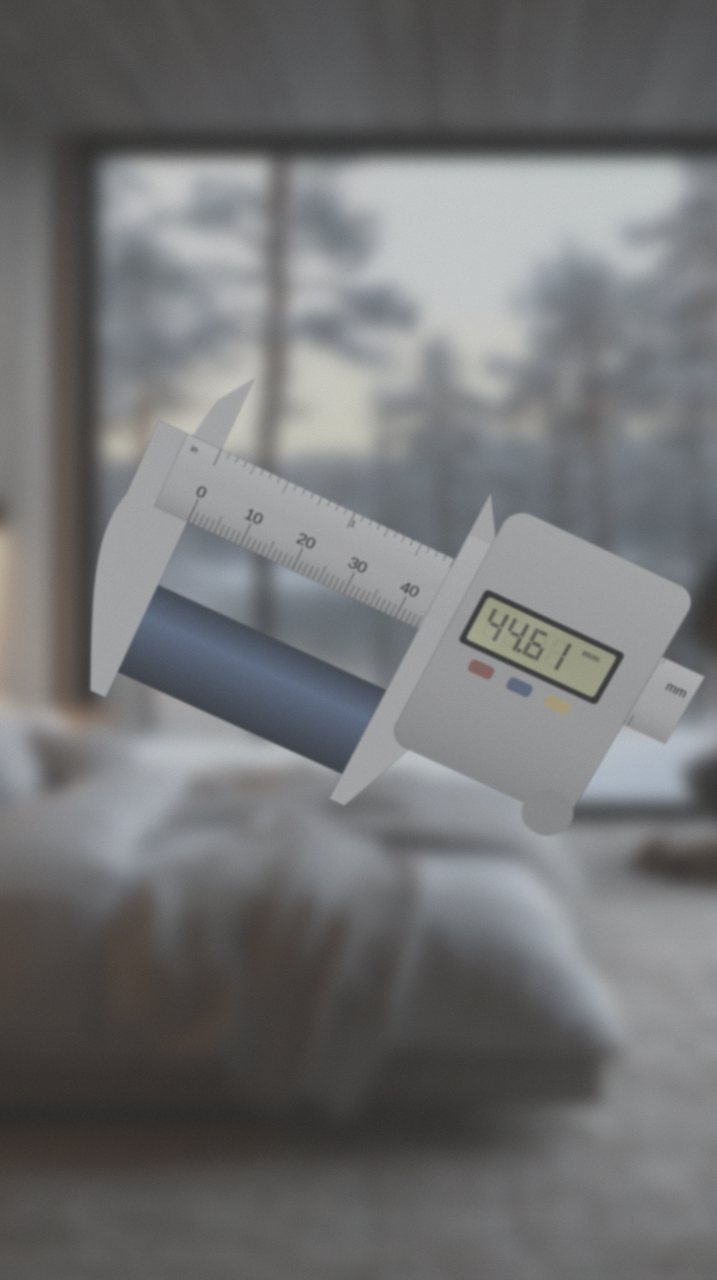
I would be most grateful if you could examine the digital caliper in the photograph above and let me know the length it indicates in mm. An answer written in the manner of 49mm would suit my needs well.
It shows 44.61mm
